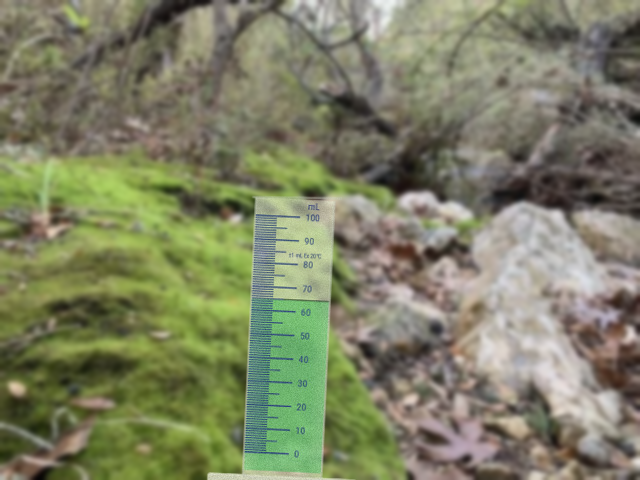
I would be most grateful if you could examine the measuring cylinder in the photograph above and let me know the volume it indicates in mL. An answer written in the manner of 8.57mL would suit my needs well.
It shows 65mL
